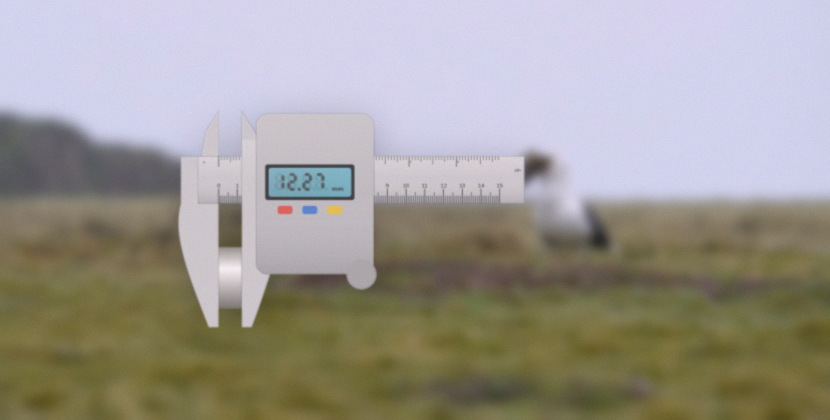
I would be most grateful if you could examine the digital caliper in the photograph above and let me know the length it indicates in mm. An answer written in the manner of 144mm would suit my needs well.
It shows 12.27mm
